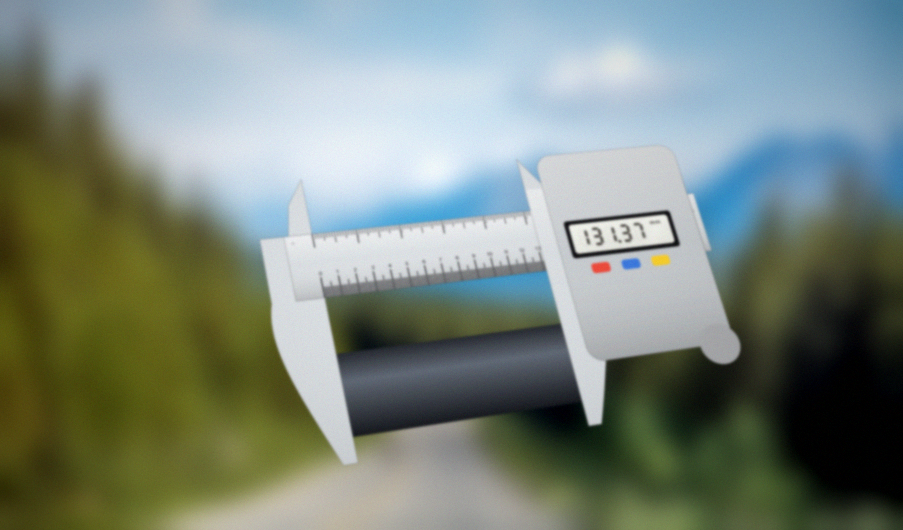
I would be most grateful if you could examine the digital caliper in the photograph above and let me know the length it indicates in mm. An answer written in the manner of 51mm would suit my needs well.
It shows 131.37mm
